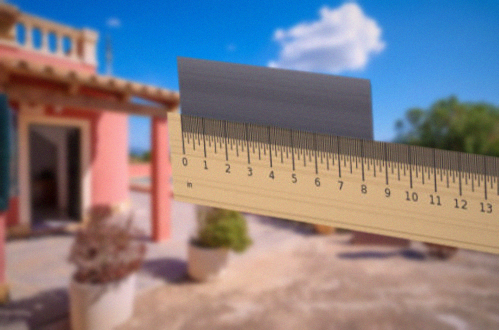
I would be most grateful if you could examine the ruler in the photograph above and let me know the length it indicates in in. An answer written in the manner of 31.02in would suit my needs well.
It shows 8.5in
